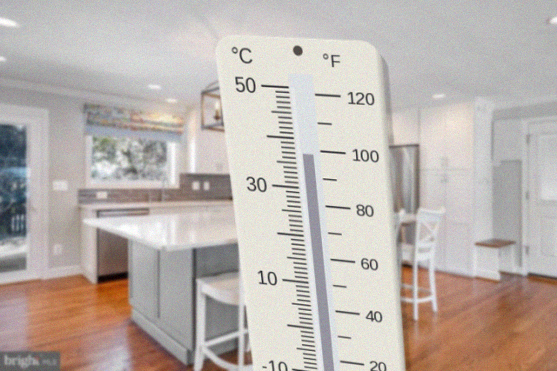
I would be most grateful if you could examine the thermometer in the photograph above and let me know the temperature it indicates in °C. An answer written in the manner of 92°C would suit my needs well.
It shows 37°C
